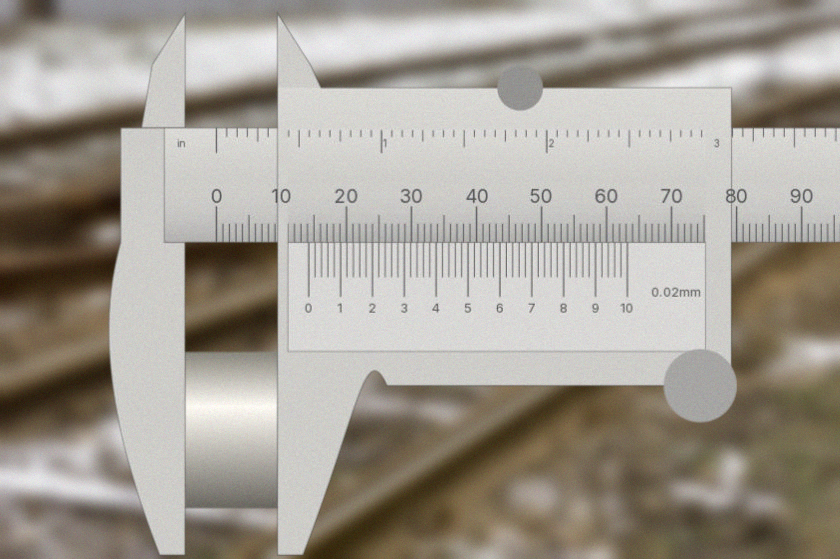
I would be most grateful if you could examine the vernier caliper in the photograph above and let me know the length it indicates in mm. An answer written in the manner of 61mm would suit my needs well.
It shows 14.2mm
